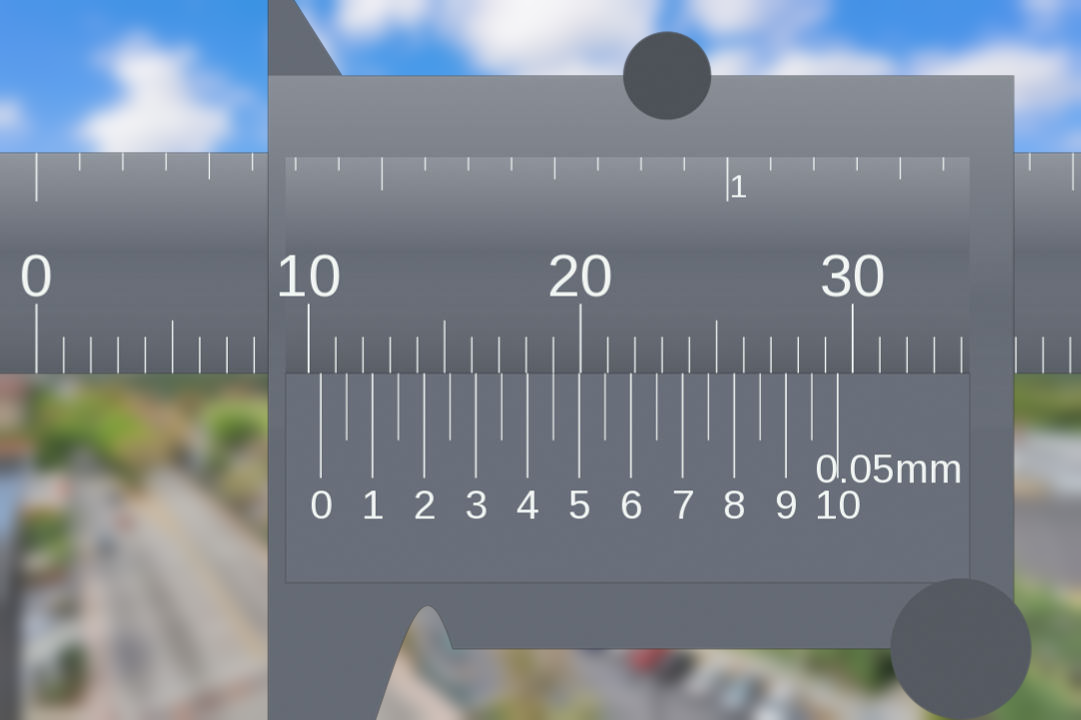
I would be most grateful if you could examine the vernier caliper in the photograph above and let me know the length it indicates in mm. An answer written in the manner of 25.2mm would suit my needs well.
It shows 10.45mm
